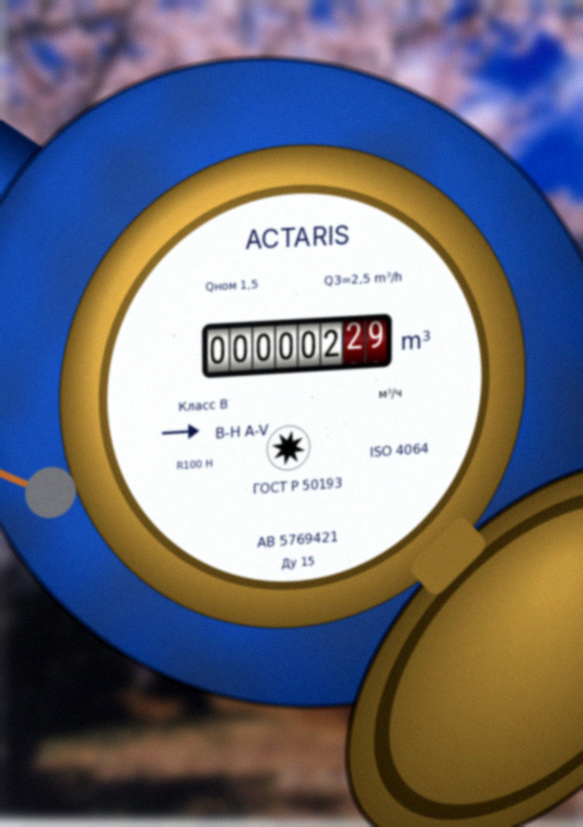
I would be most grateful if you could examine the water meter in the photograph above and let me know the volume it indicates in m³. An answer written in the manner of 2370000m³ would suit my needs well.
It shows 2.29m³
